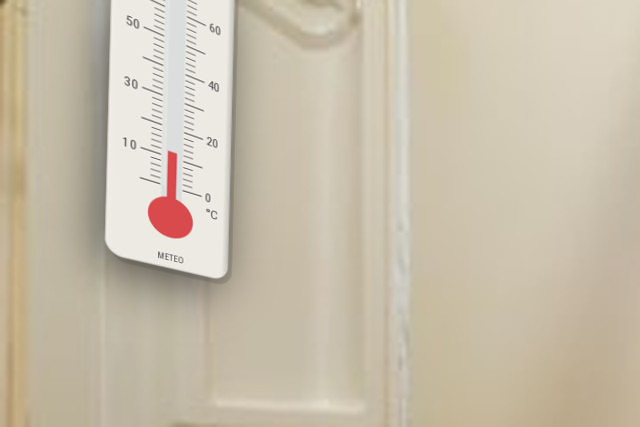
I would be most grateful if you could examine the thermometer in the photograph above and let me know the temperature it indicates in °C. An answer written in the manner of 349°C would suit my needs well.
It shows 12°C
